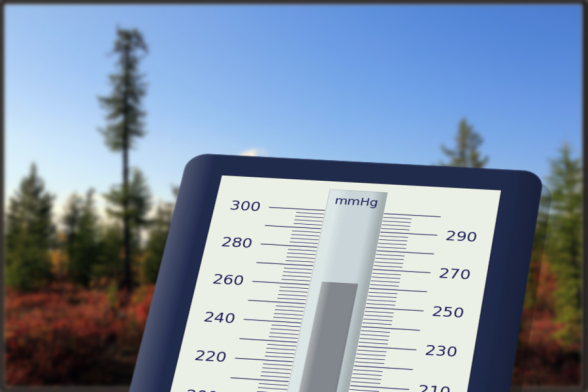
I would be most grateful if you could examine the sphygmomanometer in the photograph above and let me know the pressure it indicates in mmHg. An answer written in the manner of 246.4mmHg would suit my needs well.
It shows 262mmHg
